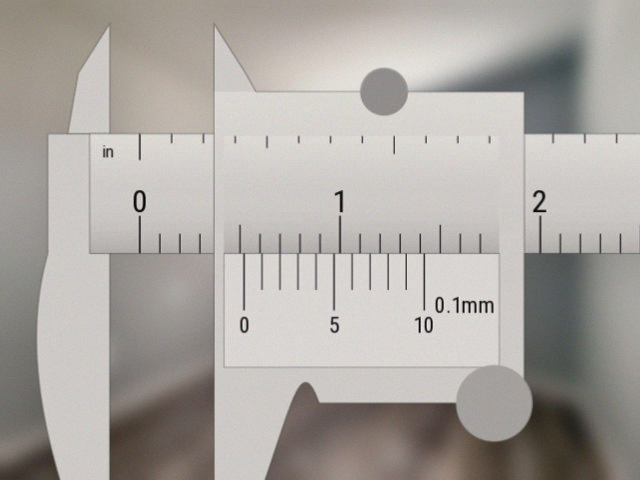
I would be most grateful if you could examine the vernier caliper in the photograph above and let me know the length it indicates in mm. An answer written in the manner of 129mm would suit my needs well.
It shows 5.2mm
